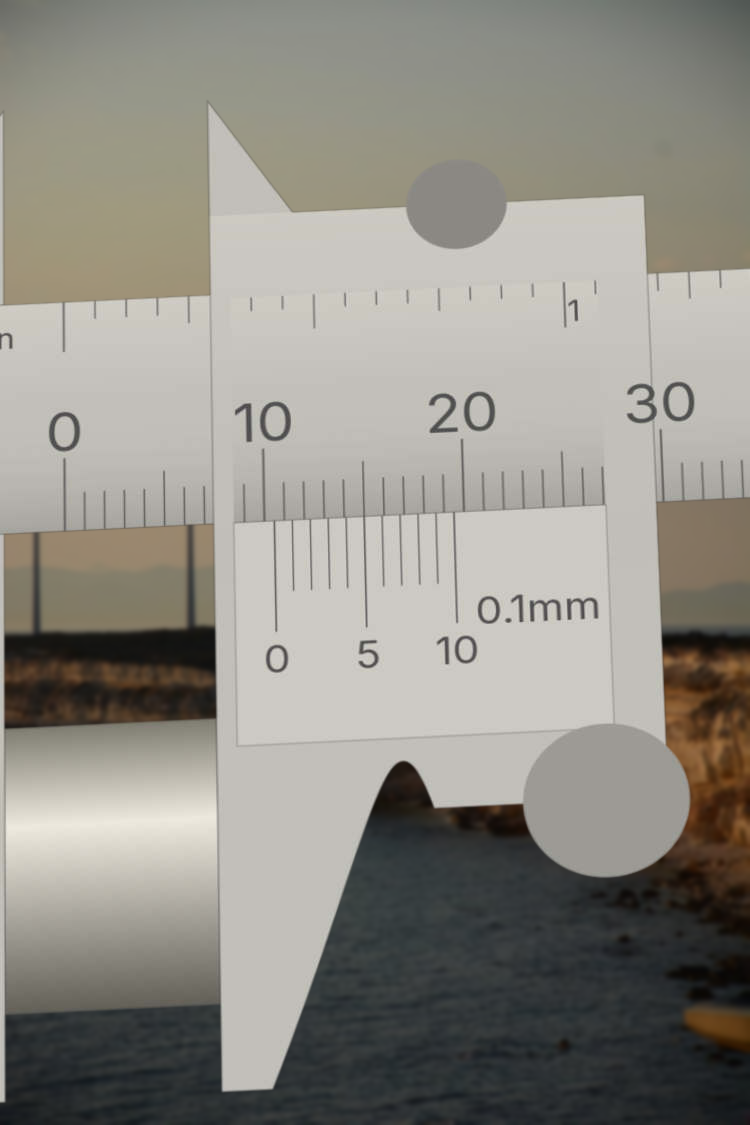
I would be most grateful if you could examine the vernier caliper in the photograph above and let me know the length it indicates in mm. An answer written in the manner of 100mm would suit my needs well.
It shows 10.5mm
